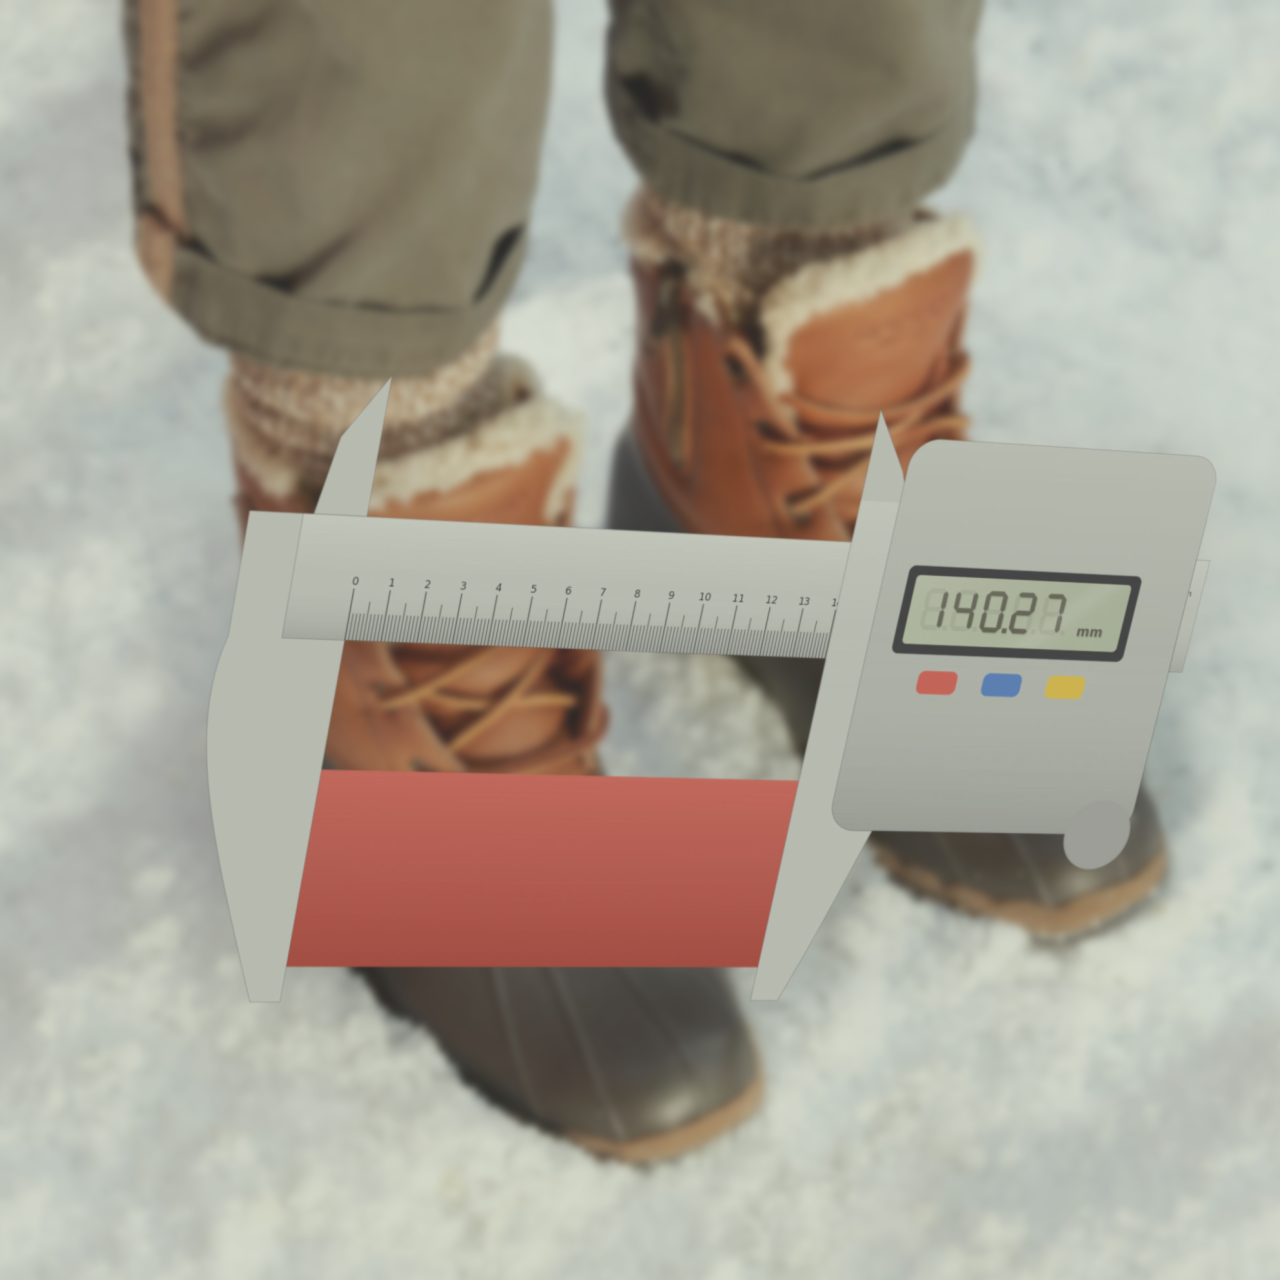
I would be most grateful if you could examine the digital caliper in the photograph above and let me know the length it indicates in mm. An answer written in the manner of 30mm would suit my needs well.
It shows 140.27mm
